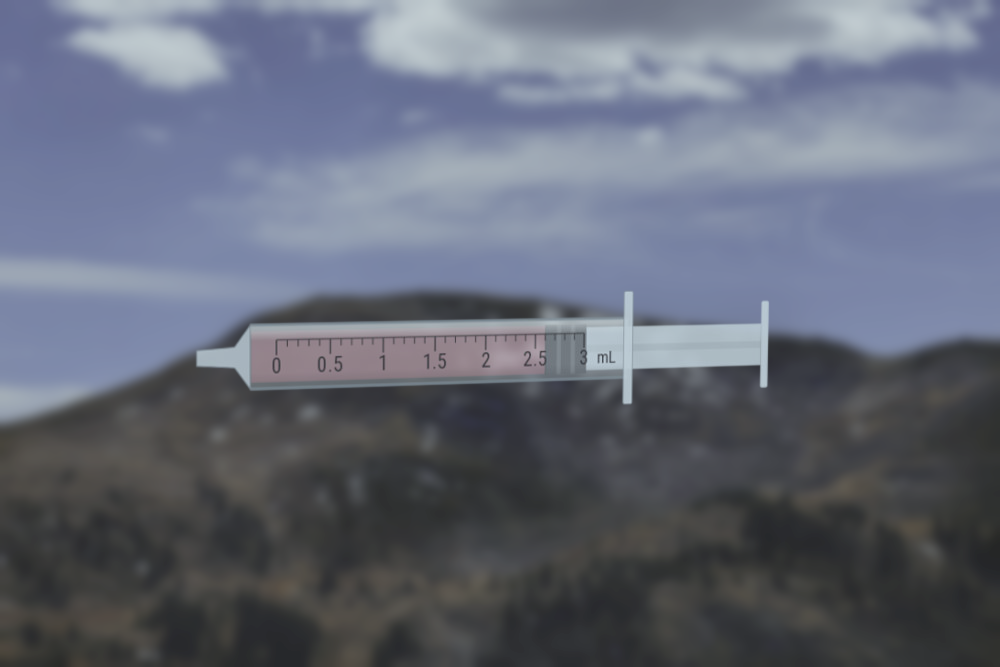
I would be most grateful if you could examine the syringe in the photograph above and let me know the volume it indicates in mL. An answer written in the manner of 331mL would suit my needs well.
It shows 2.6mL
